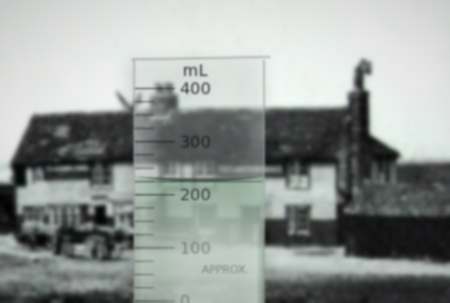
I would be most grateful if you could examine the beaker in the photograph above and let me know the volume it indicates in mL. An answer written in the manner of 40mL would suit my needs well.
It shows 225mL
